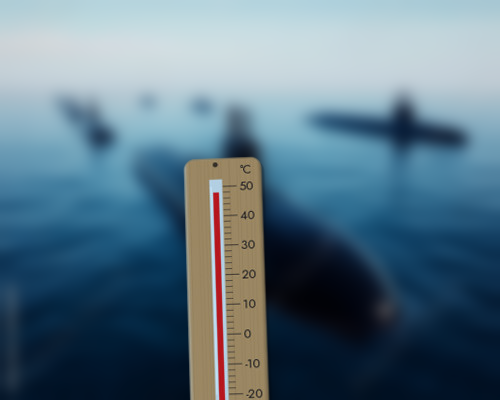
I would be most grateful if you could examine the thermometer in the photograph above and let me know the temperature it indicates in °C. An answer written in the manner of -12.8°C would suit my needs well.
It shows 48°C
